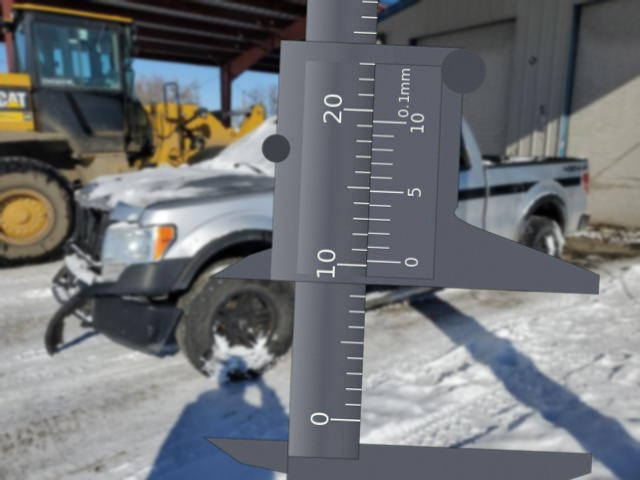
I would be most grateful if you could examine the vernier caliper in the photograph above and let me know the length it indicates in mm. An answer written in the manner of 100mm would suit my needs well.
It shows 10.3mm
